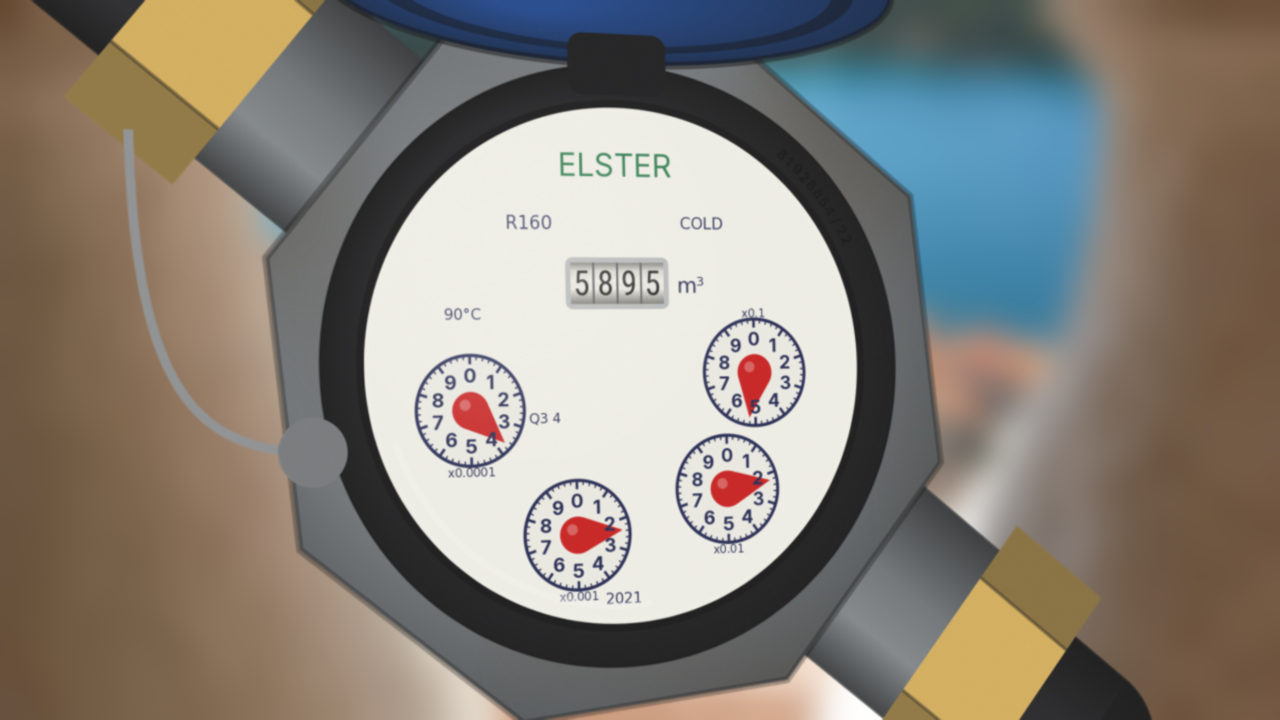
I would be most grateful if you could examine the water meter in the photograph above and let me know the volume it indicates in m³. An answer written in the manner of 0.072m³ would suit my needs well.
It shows 5895.5223m³
